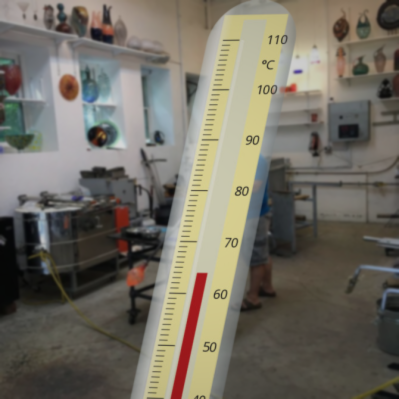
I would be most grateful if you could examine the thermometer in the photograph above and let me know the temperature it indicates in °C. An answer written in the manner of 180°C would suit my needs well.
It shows 64°C
